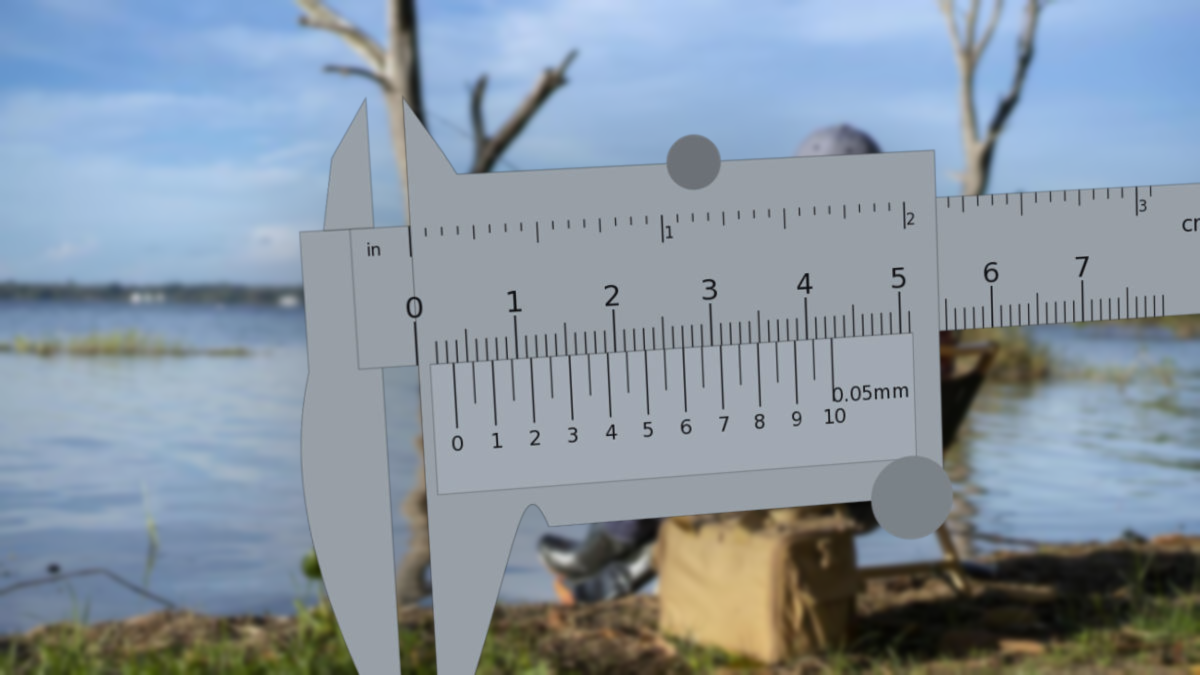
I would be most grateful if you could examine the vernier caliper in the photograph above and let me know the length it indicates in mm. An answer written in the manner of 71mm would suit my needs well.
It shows 3.6mm
